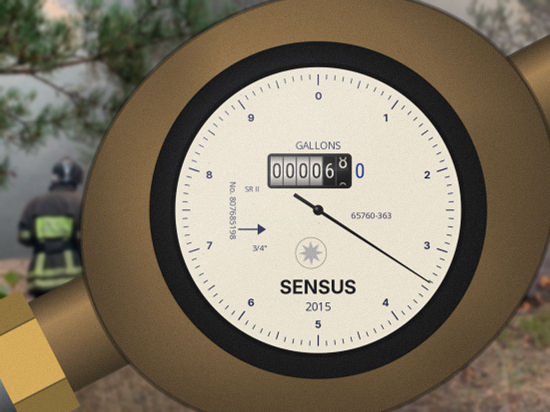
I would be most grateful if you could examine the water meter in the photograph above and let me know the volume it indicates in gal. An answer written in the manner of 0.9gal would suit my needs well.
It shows 683.4gal
